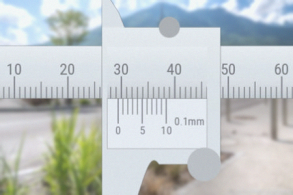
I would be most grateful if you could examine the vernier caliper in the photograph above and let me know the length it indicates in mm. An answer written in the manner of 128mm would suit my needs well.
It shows 29.4mm
